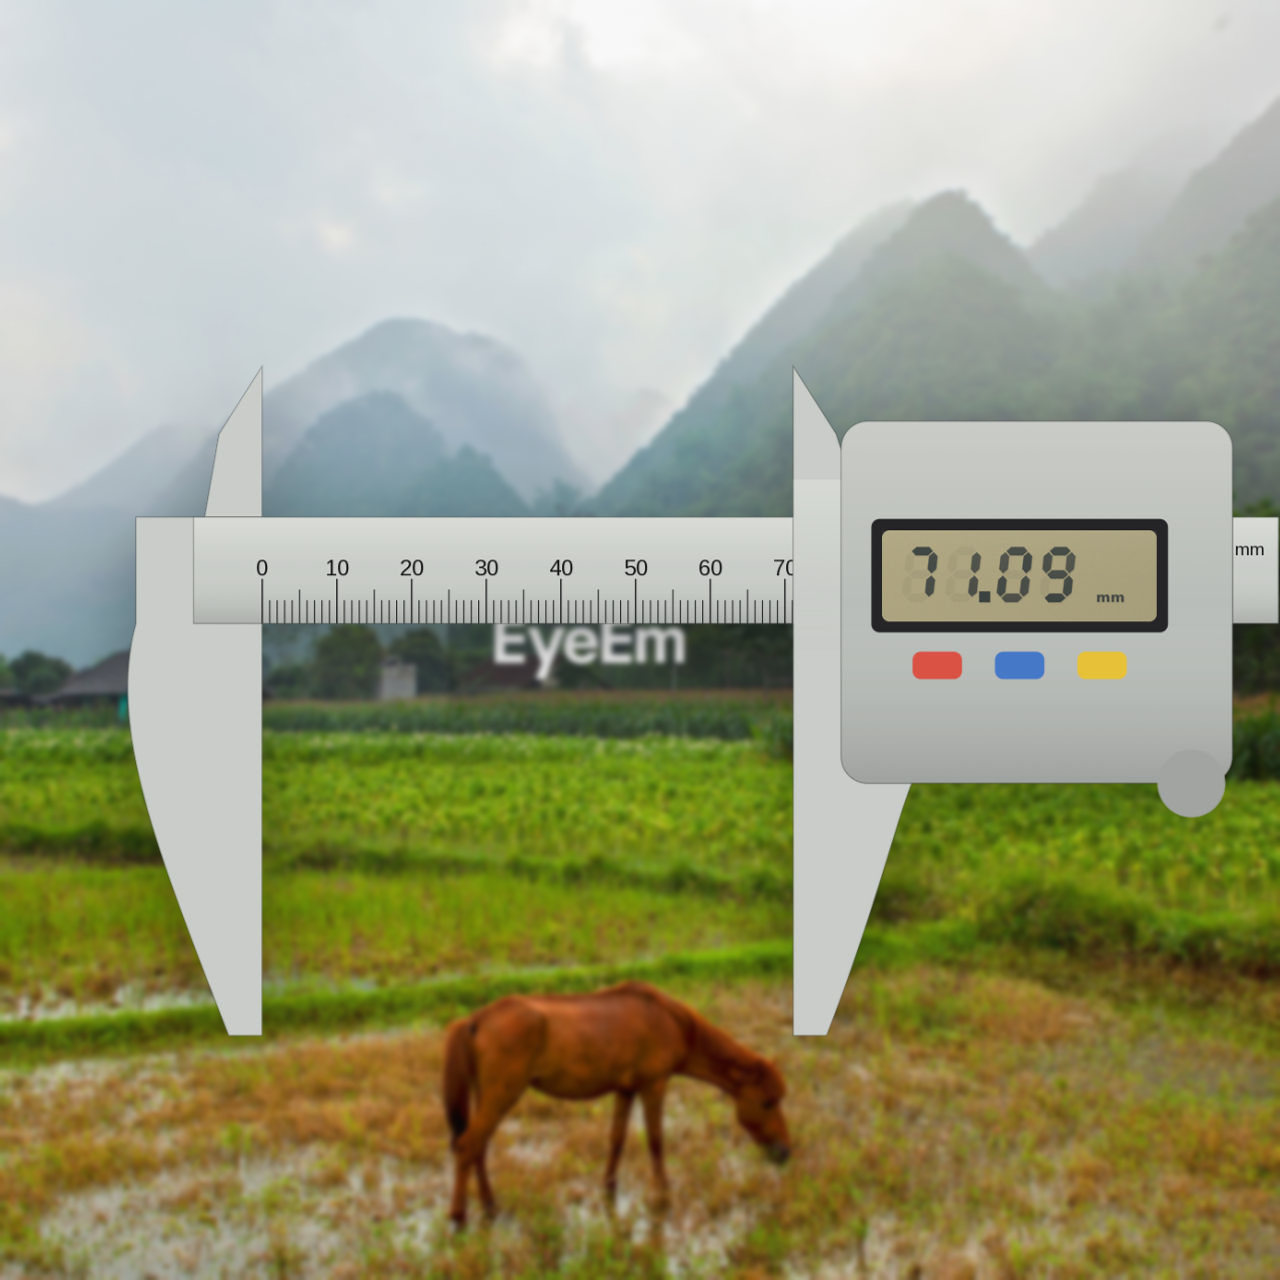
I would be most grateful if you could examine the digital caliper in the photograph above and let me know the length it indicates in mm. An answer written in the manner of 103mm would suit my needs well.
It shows 71.09mm
